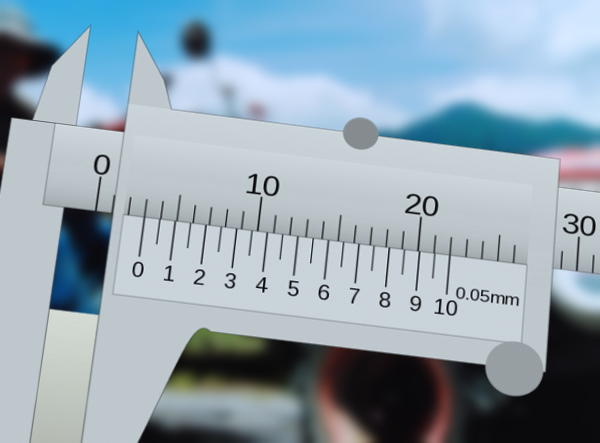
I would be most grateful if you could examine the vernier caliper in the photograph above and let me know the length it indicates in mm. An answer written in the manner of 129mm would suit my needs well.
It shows 3.0mm
